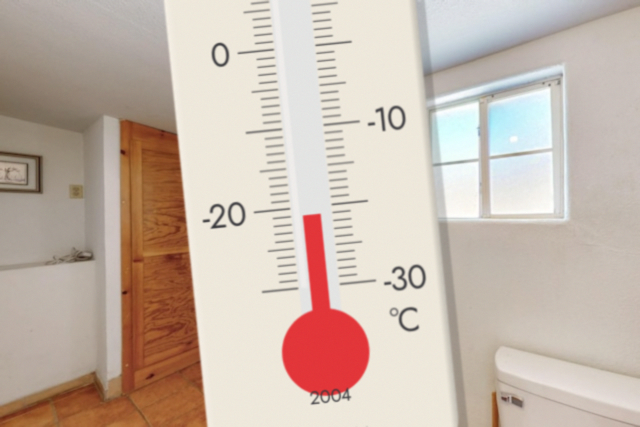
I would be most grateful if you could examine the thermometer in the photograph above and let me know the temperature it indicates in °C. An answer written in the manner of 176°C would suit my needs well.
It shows -21°C
